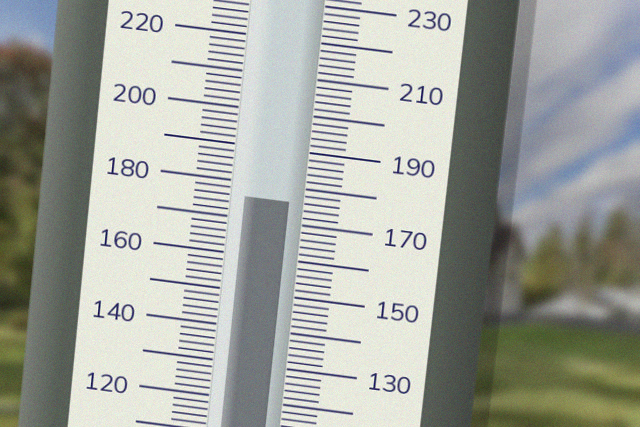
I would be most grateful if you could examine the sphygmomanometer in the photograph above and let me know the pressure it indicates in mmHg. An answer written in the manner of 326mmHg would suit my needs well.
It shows 176mmHg
